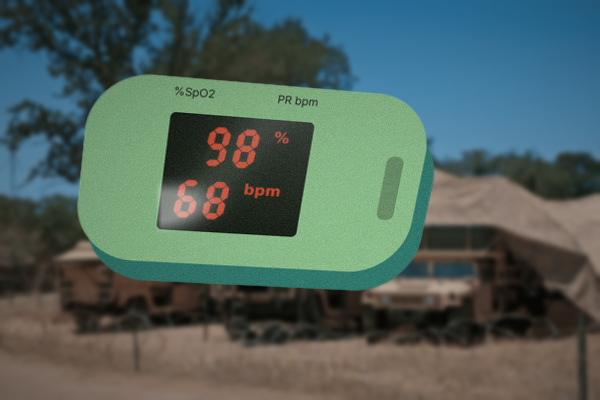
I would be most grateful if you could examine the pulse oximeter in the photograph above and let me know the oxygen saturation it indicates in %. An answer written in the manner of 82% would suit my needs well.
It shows 98%
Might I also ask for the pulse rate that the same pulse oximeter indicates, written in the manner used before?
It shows 68bpm
